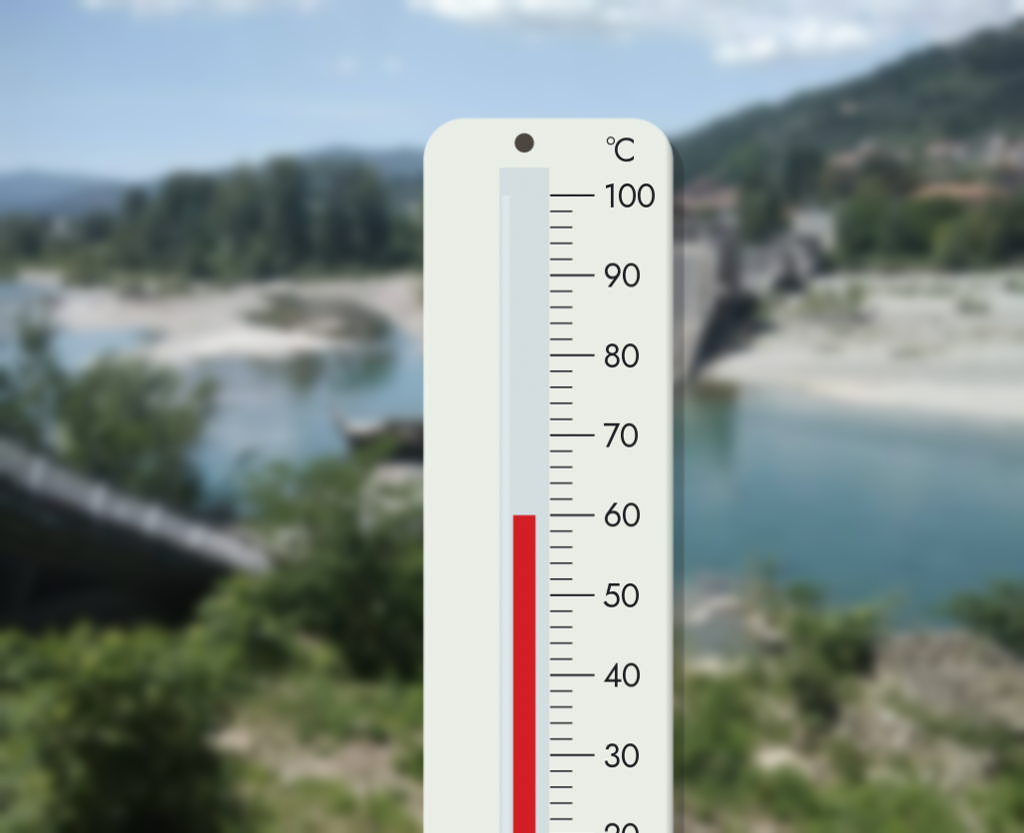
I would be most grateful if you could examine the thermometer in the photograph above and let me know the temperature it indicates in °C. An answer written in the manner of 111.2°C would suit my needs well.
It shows 60°C
